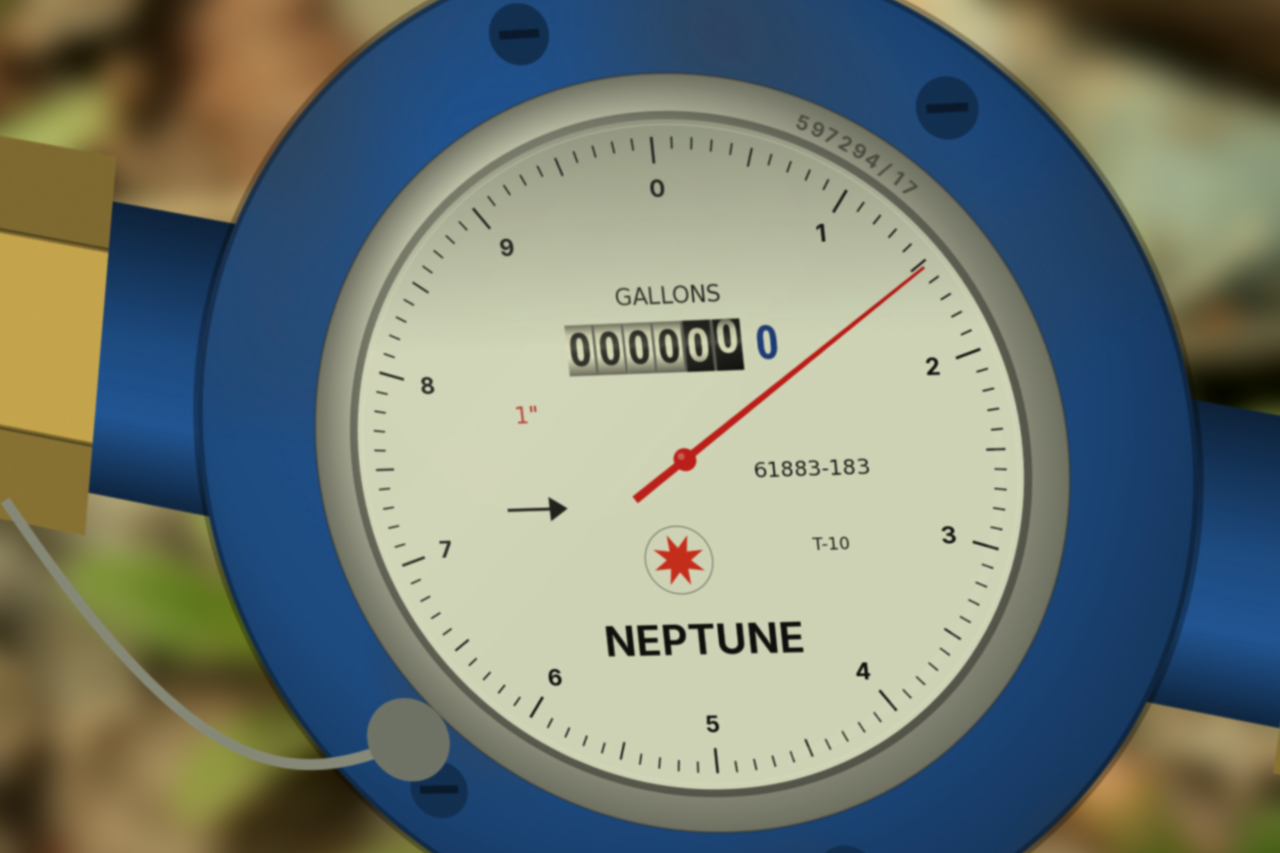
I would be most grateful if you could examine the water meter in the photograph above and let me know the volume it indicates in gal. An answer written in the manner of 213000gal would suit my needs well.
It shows 1.5gal
